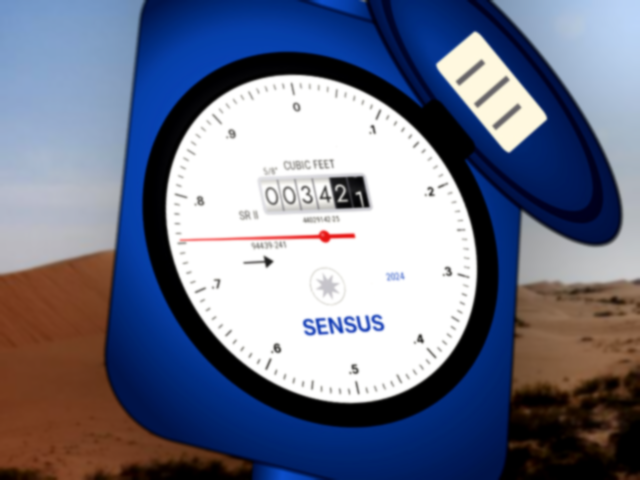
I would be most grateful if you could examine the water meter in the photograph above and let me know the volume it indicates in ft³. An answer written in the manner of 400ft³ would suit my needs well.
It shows 3420.75ft³
